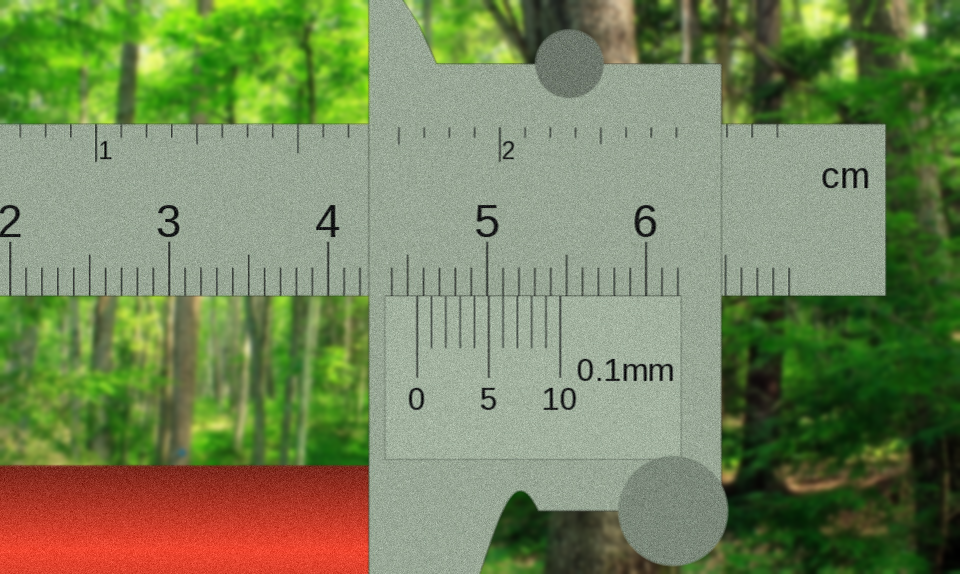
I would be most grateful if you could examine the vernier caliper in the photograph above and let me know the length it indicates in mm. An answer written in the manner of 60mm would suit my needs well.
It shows 45.6mm
